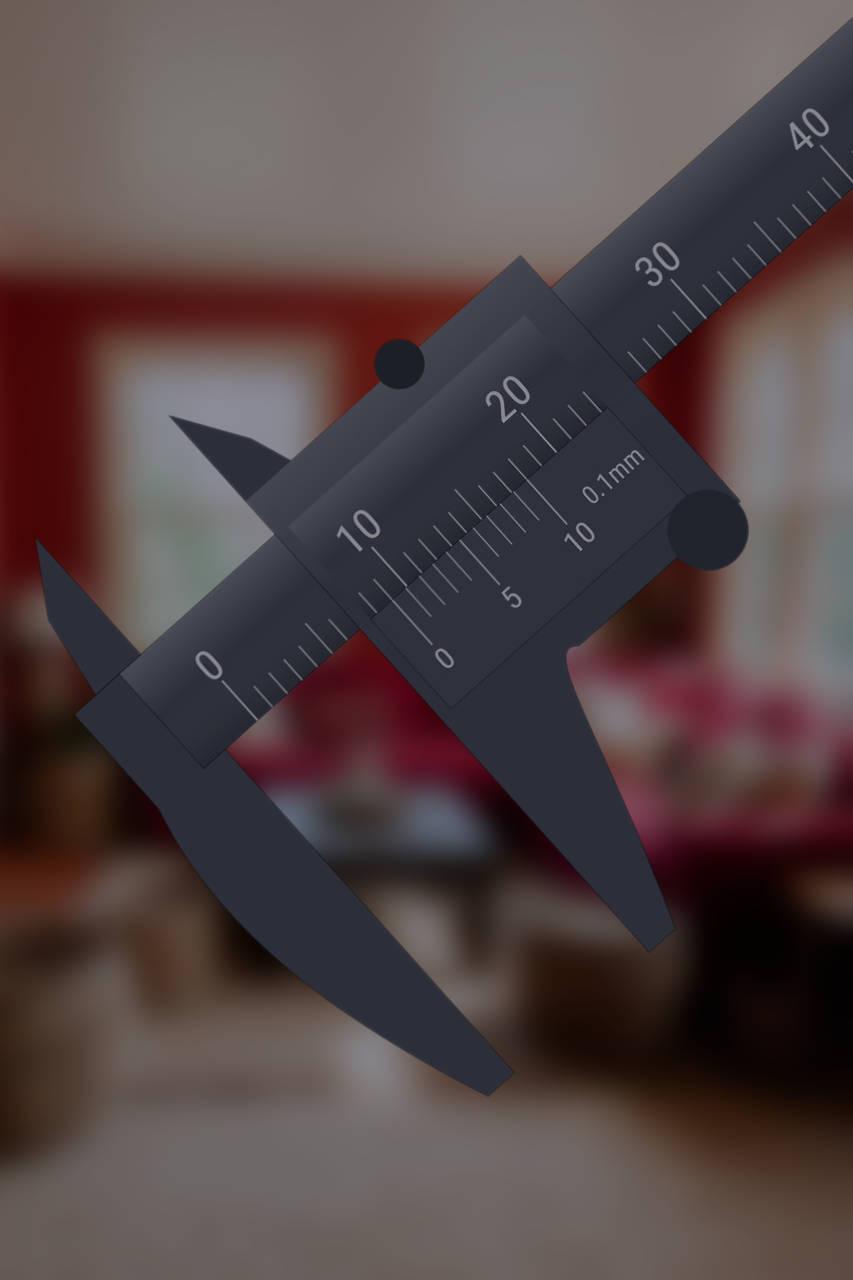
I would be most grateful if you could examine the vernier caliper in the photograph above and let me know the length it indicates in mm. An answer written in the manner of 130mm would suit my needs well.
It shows 9.0mm
